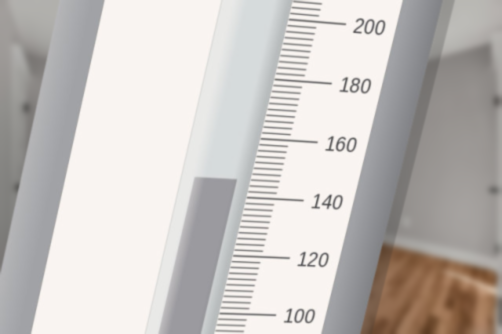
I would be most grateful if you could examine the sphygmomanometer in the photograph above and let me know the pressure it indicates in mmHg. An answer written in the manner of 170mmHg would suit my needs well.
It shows 146mmHg
